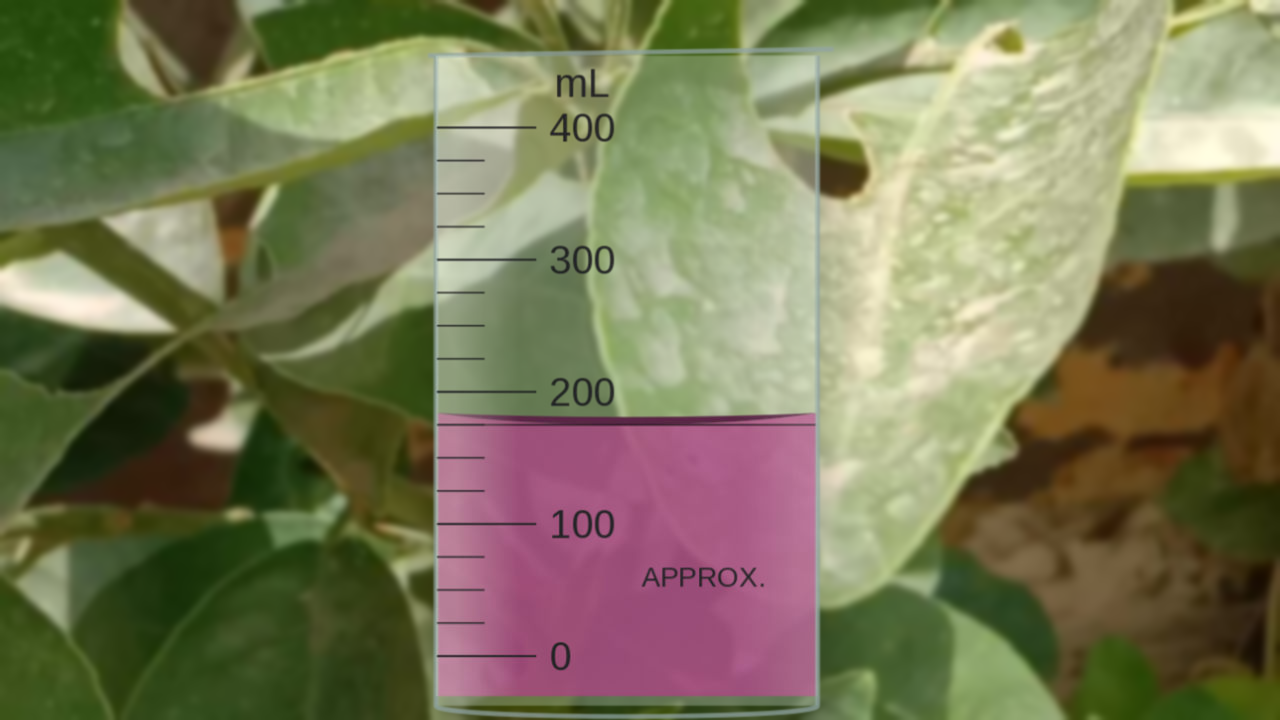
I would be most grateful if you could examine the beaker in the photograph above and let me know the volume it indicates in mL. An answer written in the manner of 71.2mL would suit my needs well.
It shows 175mL
